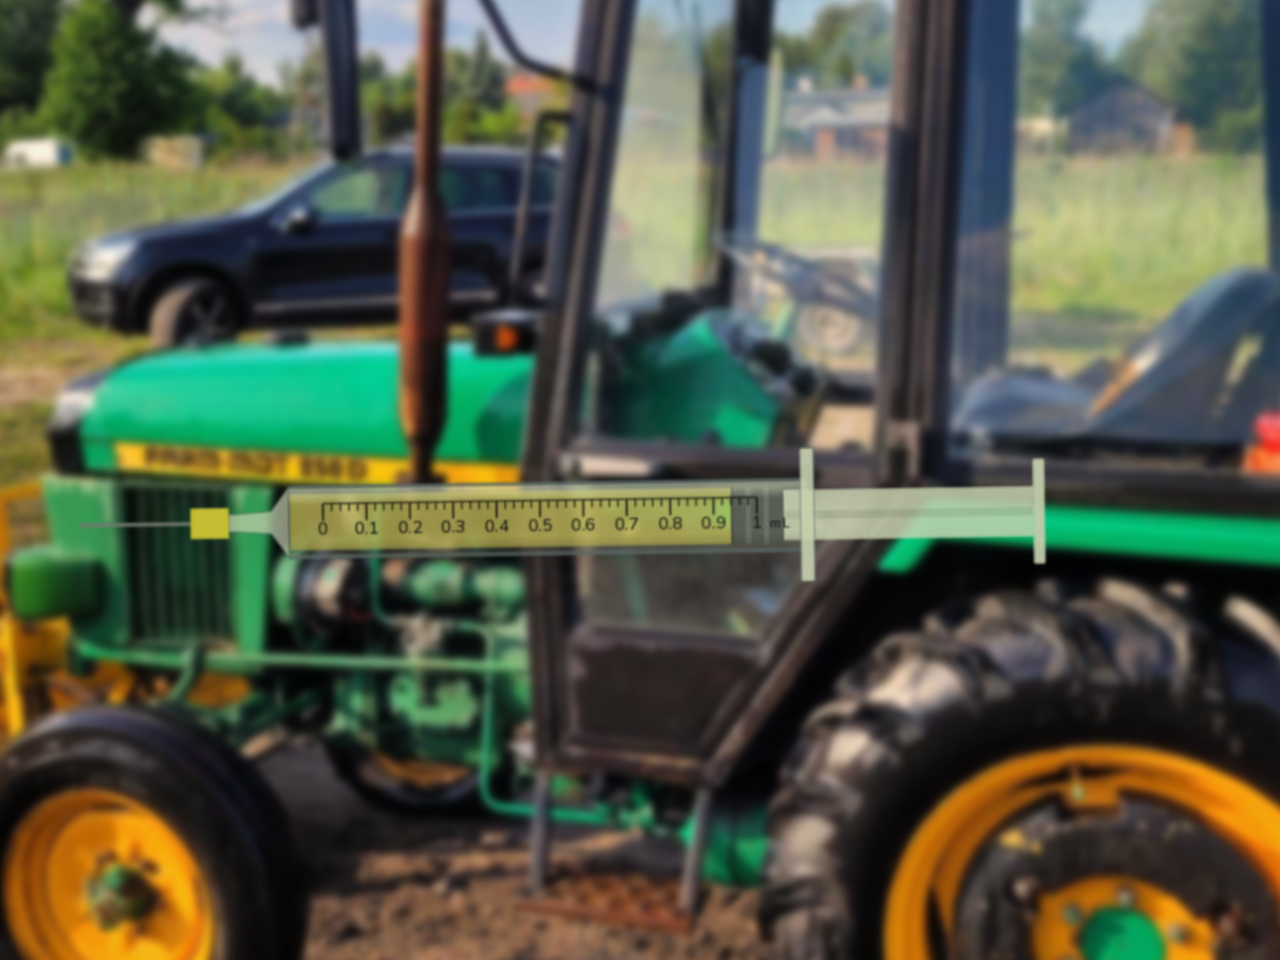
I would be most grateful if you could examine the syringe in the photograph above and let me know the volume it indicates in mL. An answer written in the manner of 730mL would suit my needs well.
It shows 0.94mL
